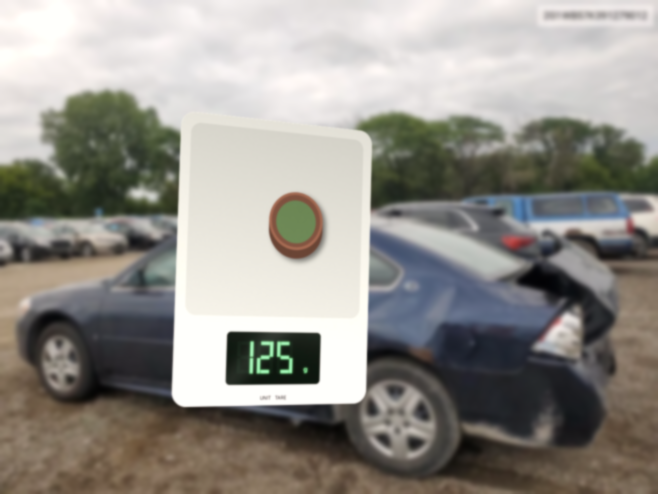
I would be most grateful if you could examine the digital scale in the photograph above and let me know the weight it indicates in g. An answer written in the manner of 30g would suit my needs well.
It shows 125g
